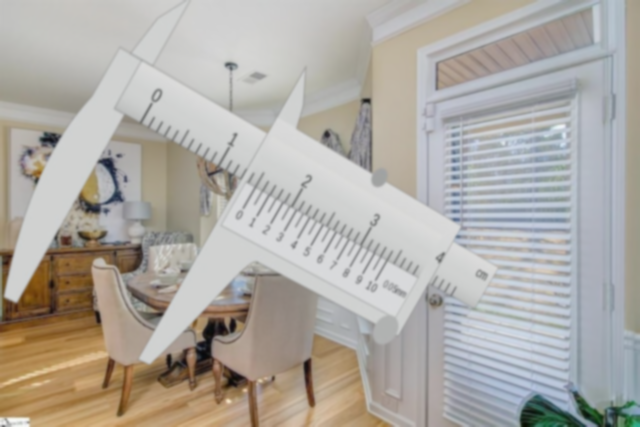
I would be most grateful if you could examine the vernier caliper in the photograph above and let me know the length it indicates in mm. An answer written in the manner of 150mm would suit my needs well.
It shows 15.0mm
